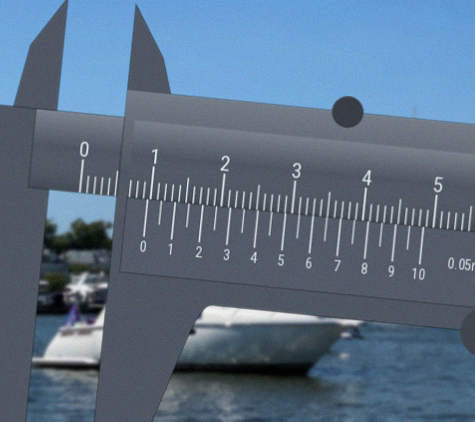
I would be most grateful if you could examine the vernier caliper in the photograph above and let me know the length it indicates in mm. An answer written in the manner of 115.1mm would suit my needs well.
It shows 9.6mm
